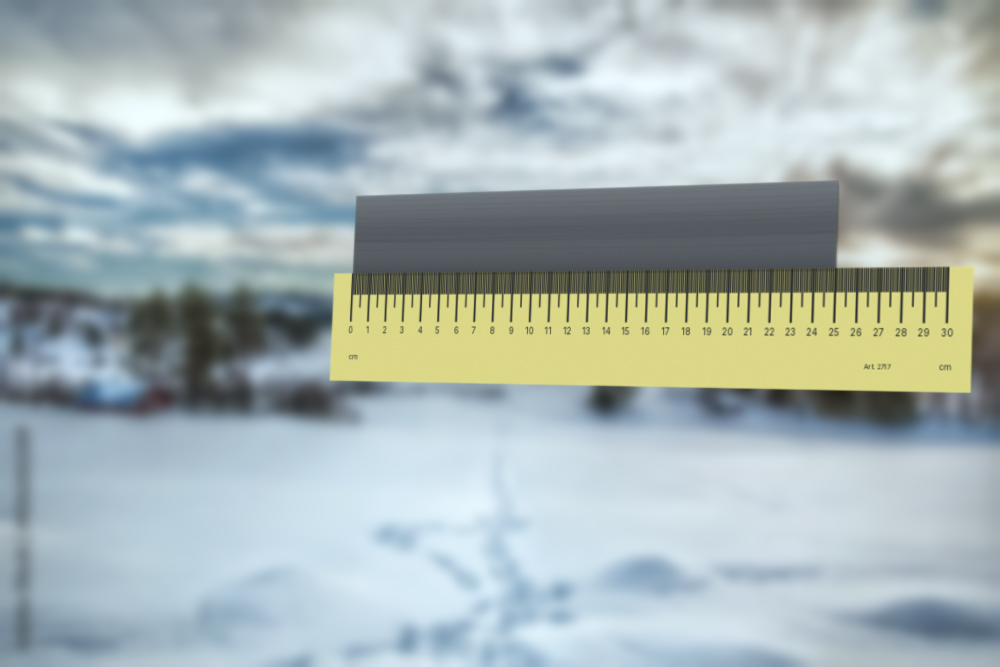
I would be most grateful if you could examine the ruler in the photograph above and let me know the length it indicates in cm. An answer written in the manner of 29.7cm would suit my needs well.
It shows 25cm
